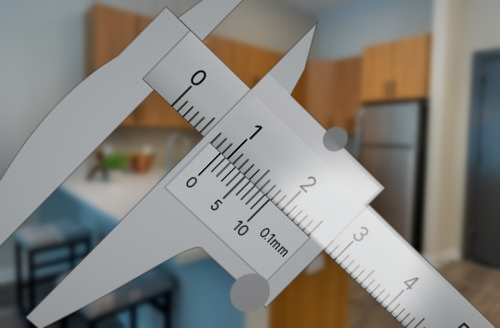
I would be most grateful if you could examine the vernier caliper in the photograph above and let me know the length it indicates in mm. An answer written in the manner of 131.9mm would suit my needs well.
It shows 8.8mm
